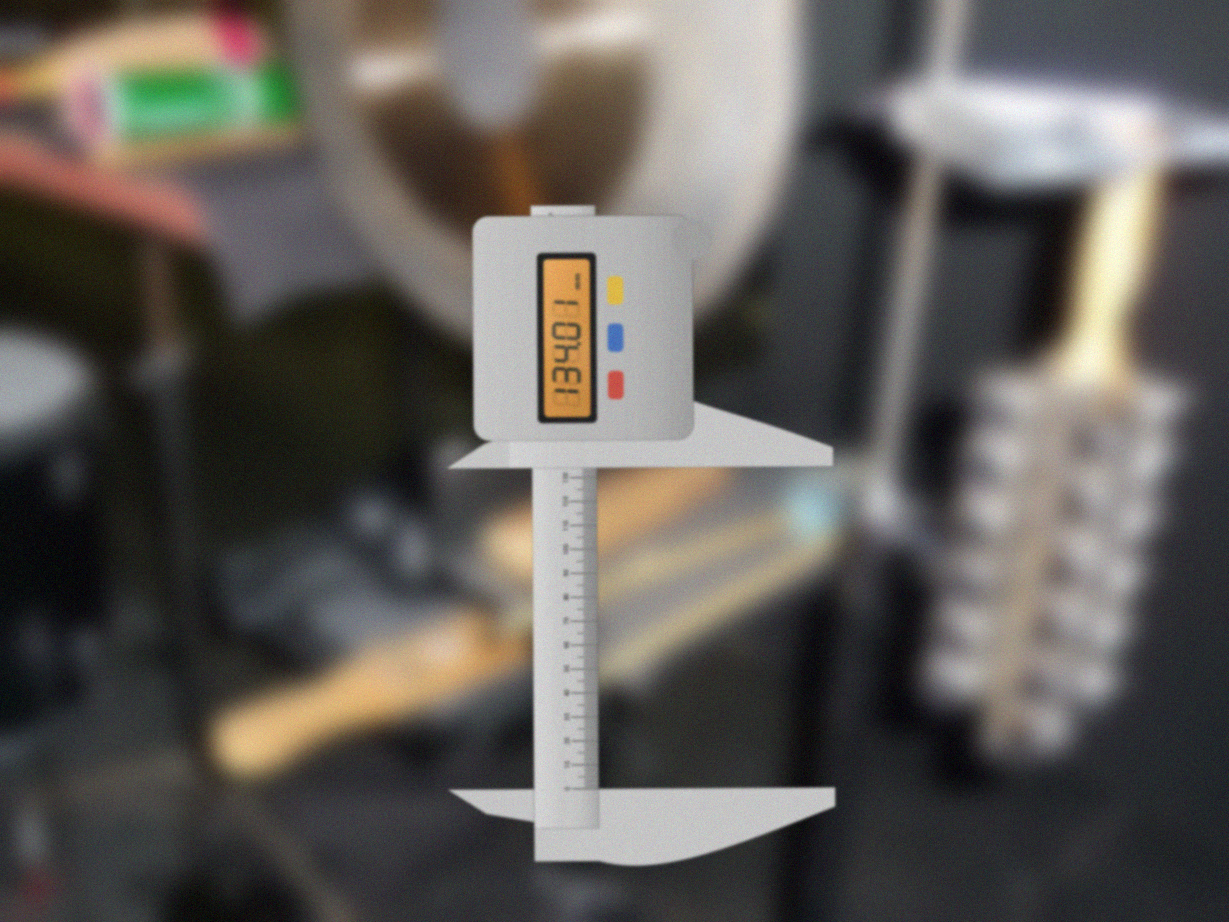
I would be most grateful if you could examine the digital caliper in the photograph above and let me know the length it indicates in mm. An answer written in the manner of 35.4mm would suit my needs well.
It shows 134.01mm
